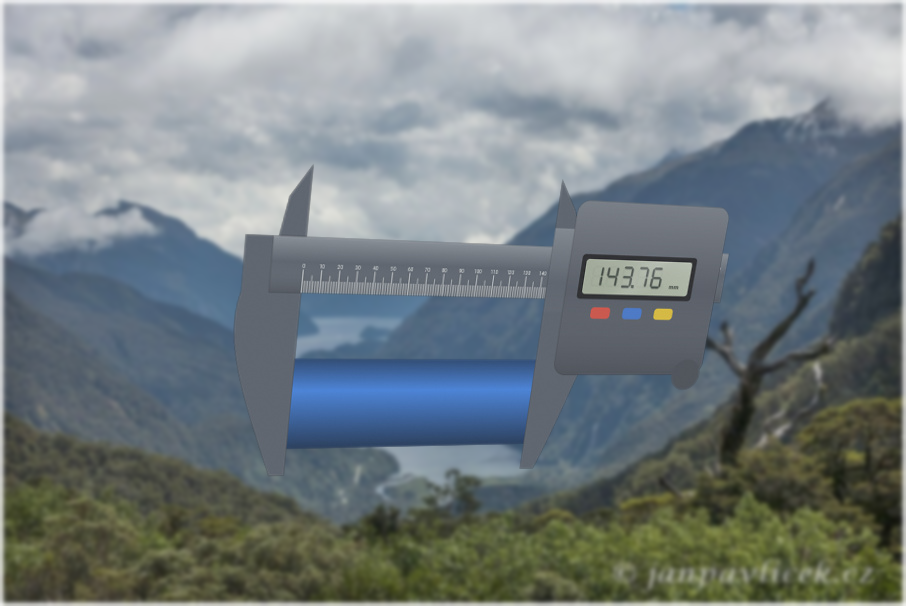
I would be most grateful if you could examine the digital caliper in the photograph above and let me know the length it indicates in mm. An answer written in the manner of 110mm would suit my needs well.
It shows 143.76mm
